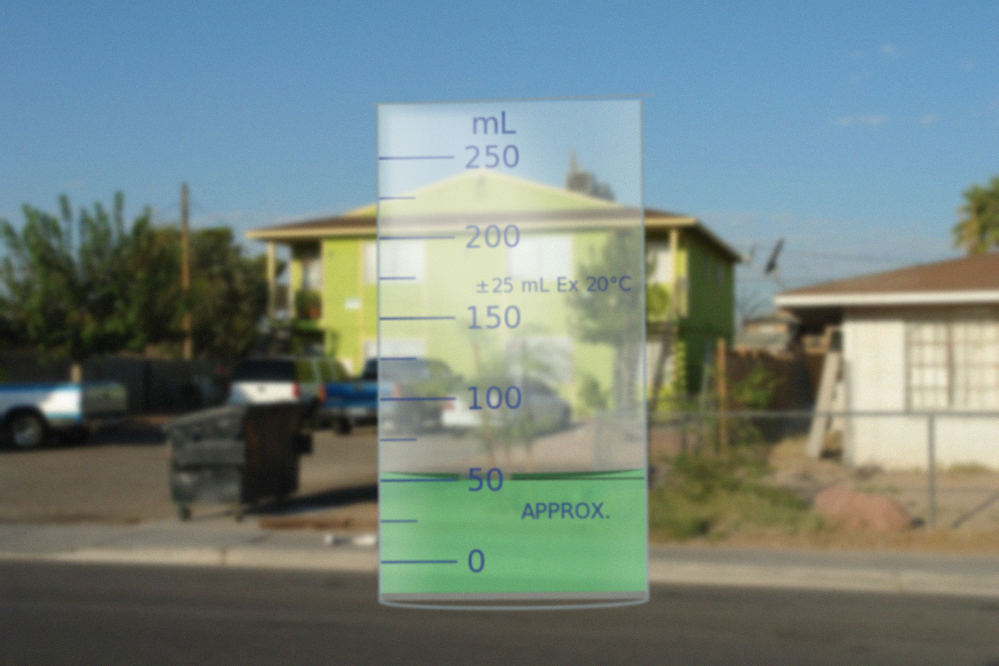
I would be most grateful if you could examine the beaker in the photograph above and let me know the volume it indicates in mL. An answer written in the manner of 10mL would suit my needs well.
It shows 50mL
